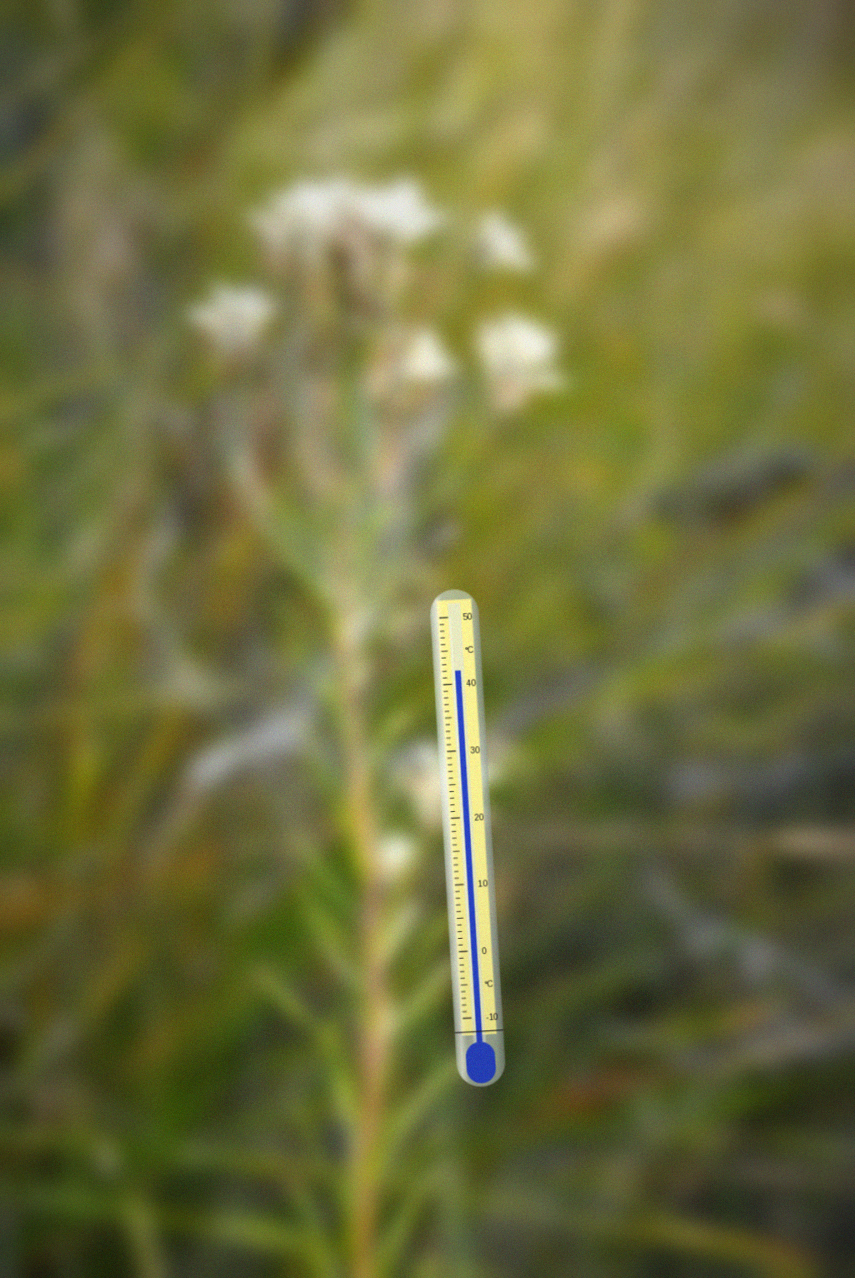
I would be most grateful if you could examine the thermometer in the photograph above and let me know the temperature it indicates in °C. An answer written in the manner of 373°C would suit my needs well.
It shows 42°C
